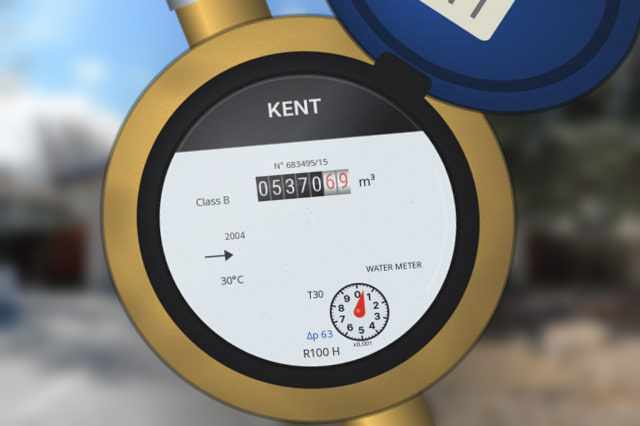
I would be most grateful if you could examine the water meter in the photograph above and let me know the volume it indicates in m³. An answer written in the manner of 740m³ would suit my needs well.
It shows 5370.690m³
